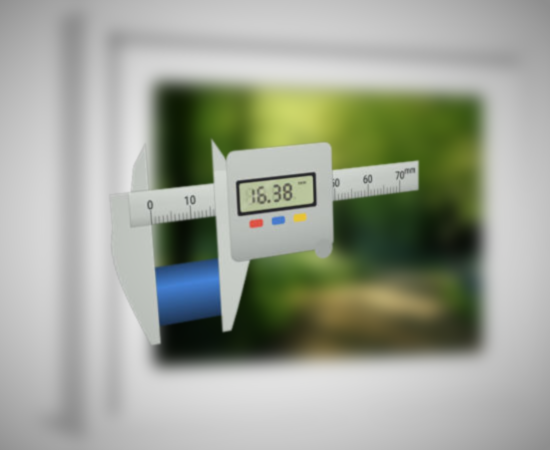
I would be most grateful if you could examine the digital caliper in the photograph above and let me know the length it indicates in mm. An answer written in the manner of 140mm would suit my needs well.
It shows 16.38mm
